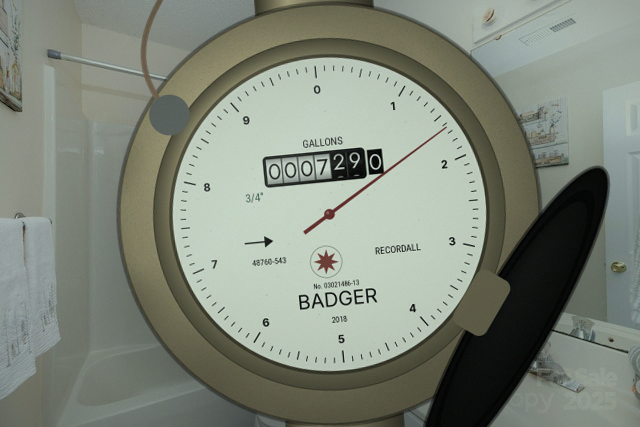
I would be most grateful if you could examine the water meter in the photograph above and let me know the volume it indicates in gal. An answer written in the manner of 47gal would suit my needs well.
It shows 7291.6gal
